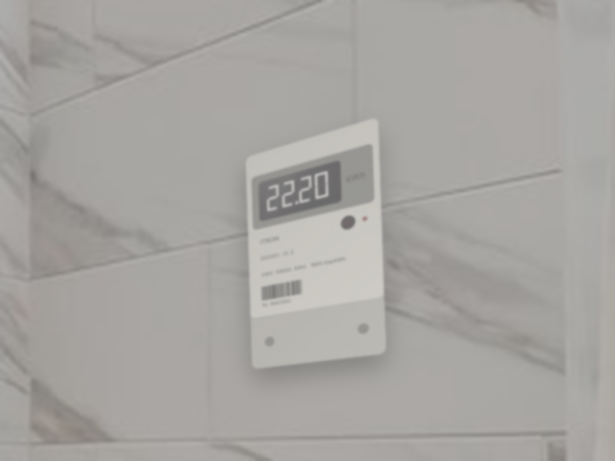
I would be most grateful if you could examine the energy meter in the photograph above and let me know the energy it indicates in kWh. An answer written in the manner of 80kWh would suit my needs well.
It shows 22.20kWh
